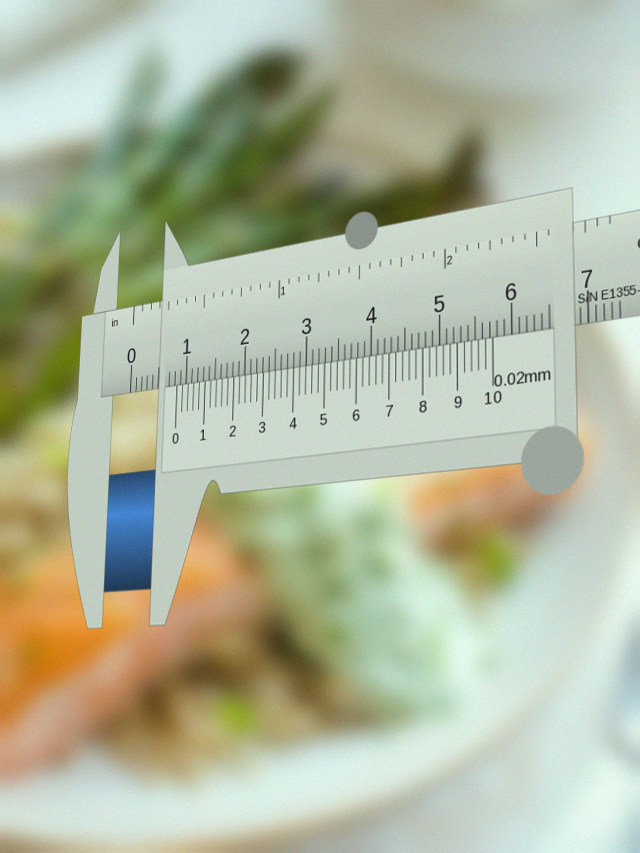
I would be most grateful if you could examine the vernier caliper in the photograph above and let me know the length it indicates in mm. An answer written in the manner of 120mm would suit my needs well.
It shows 8.4mm
